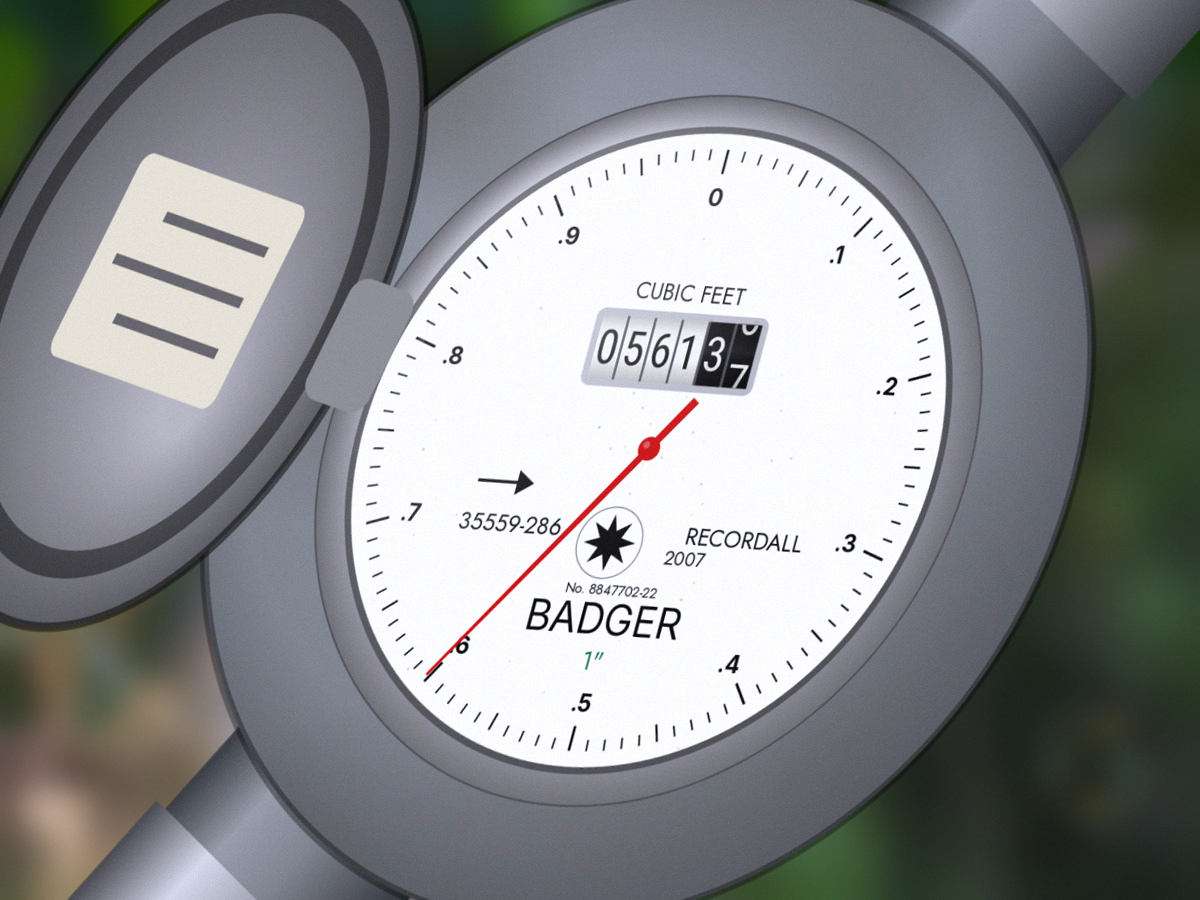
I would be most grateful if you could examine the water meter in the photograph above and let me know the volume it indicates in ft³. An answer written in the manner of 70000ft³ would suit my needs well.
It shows 56136.60ft³
